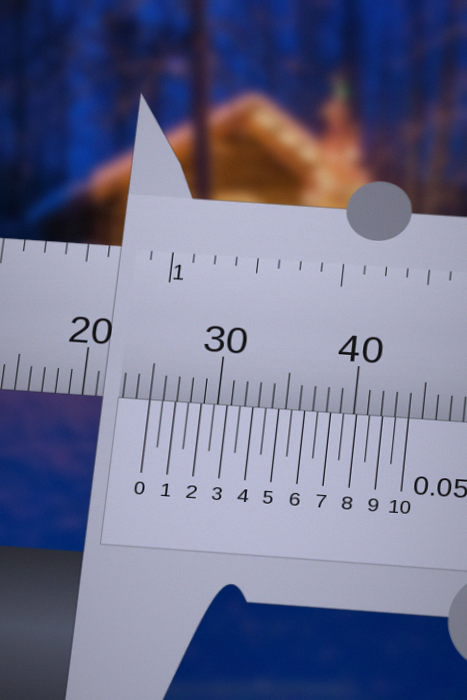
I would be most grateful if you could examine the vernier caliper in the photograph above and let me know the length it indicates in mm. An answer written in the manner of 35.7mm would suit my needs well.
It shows 25.0mm
